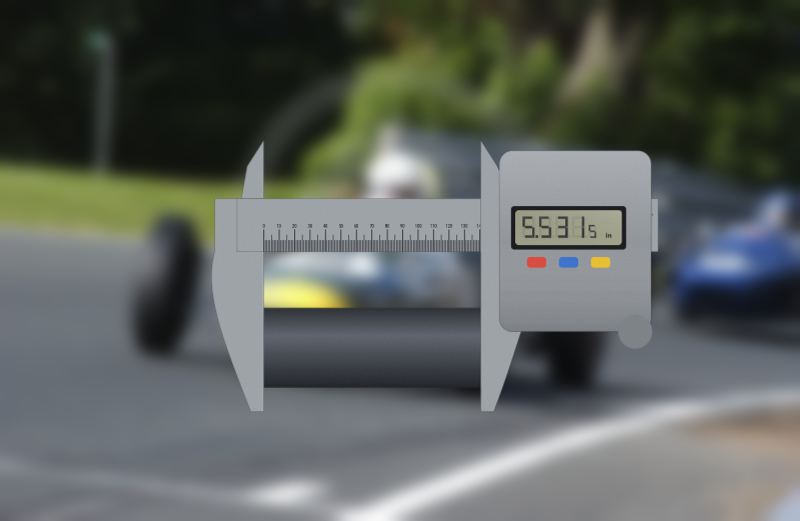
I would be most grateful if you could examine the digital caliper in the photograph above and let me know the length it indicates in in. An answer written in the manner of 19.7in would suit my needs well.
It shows 5.5315in
